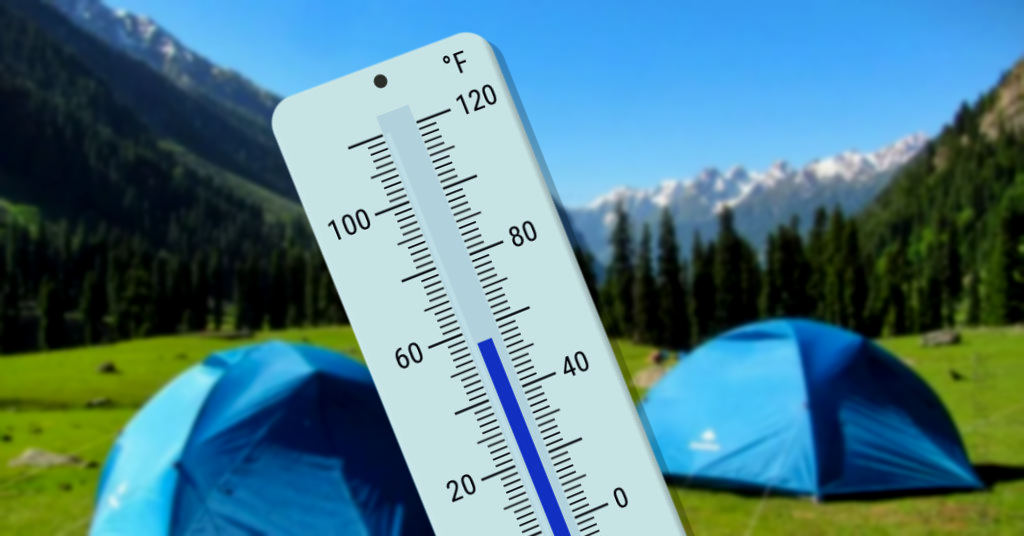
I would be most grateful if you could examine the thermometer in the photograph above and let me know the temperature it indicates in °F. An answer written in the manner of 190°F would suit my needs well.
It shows 56°F
